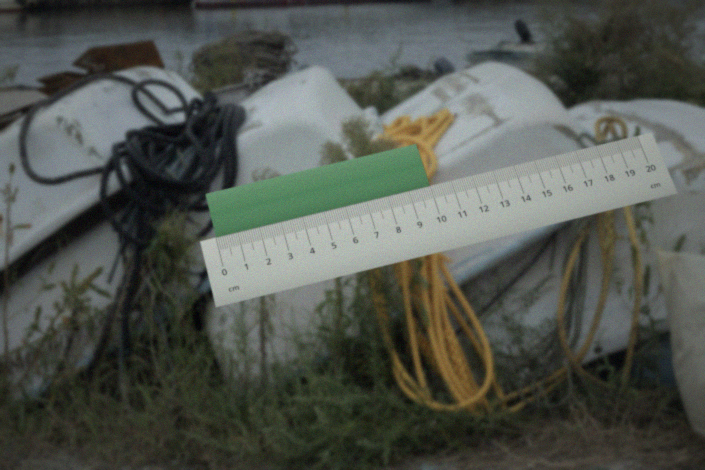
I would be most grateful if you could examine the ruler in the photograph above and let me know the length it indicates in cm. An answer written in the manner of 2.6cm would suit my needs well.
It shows 10cm
